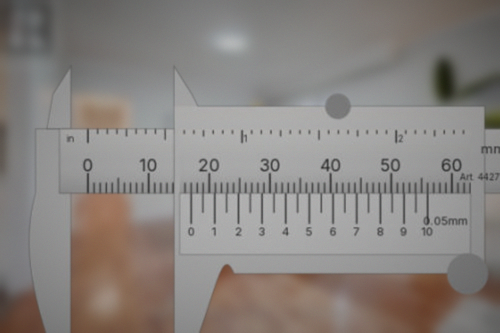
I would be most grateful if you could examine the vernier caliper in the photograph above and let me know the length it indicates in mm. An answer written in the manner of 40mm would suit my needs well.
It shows 17.0mm
